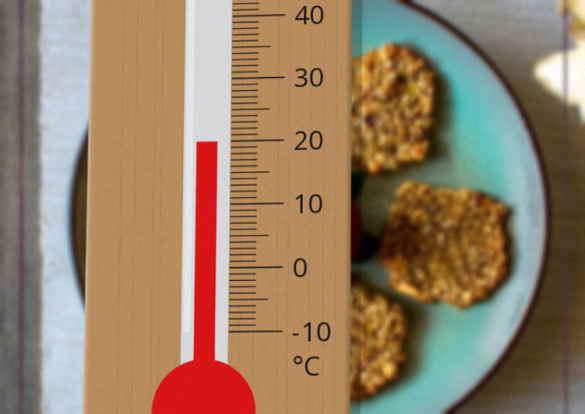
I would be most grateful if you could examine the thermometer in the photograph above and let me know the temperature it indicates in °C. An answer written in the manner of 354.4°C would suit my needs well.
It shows 20°C
